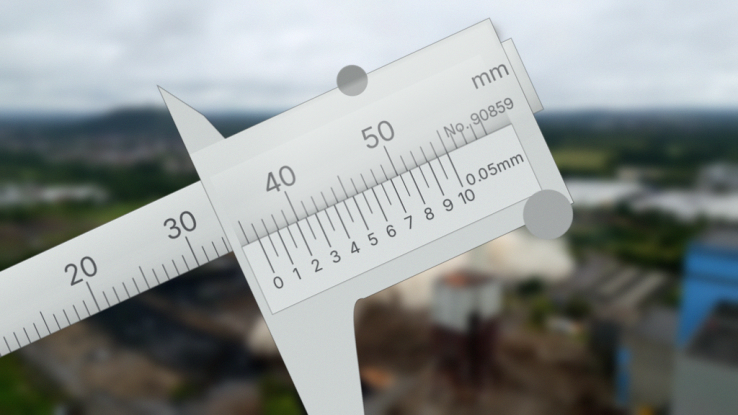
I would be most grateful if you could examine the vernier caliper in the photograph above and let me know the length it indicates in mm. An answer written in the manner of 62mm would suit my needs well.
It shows 36.0mm
